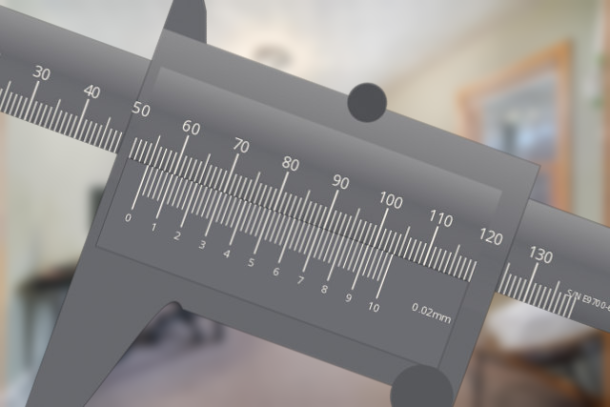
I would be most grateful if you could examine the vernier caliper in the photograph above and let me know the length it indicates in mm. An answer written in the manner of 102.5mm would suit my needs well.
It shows 54.8mm
